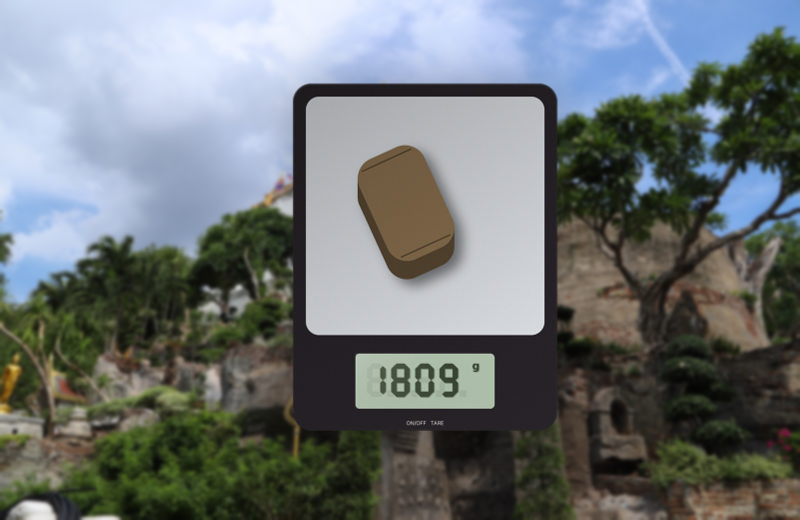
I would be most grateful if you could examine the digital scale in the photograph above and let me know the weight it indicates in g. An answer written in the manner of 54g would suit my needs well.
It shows 1809g
